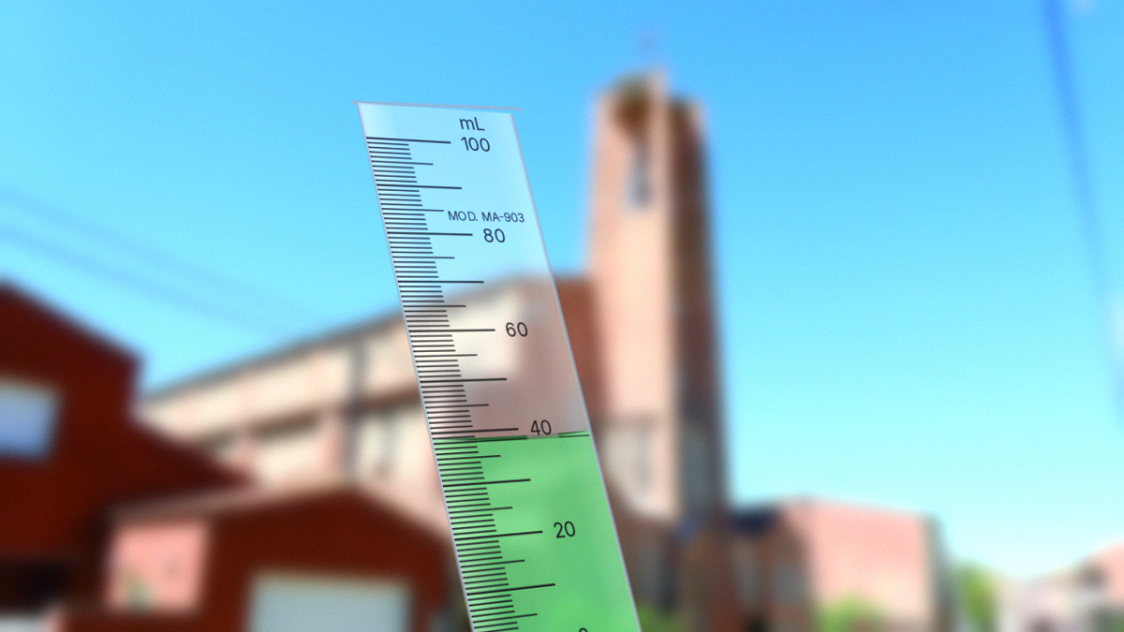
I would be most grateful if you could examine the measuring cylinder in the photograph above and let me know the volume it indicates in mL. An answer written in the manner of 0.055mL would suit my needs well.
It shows 38mL
